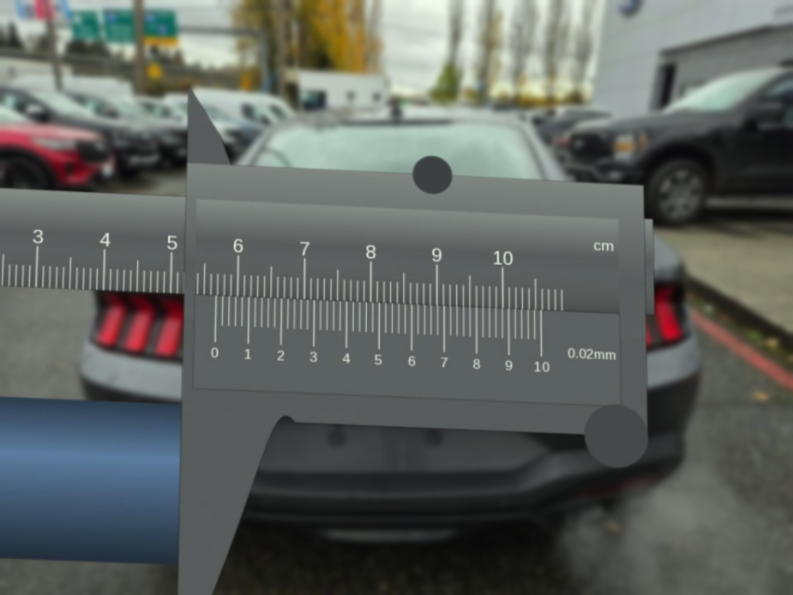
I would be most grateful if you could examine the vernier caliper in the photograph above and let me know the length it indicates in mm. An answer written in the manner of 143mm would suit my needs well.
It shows 56.8mm
